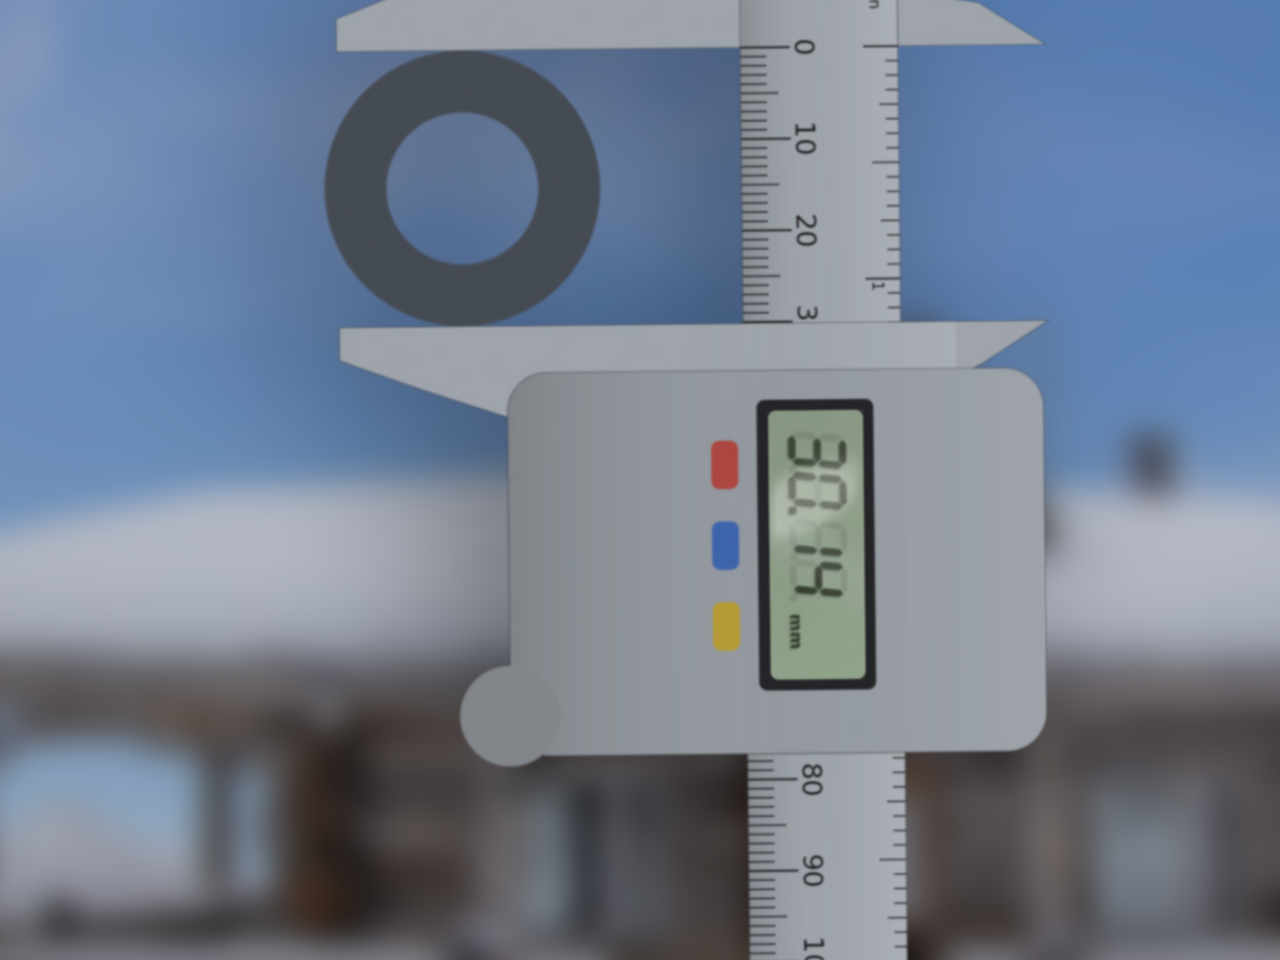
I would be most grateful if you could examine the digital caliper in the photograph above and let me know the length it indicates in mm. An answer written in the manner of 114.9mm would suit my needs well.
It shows 30.14mm
